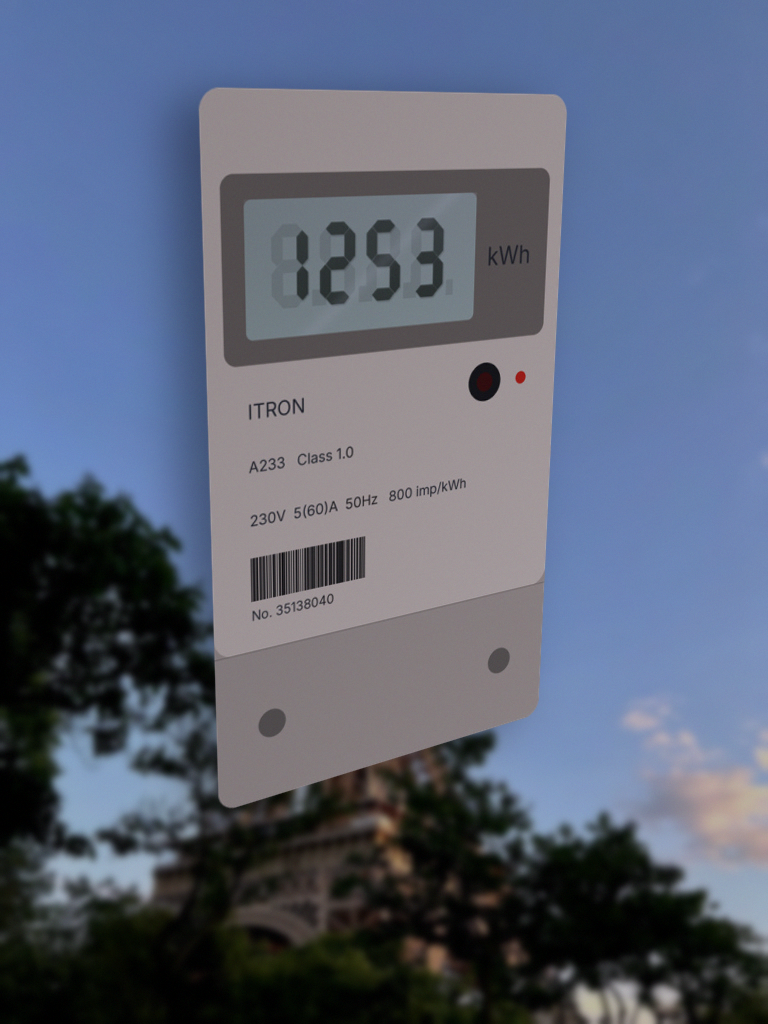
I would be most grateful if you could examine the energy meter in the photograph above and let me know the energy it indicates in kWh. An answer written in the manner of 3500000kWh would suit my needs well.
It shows 1253kWh
